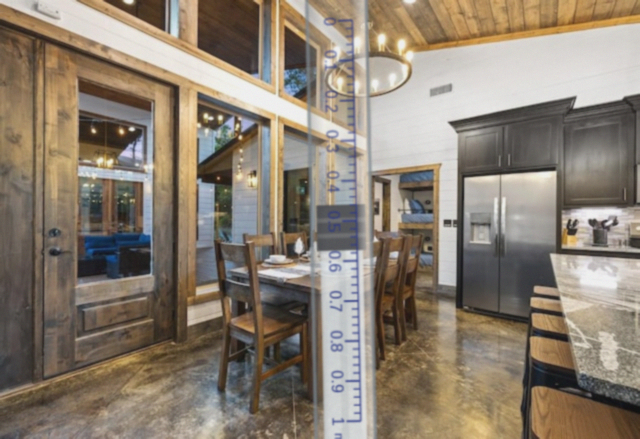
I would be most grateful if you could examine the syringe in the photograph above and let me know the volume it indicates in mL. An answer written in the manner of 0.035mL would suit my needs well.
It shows 0.46mL
